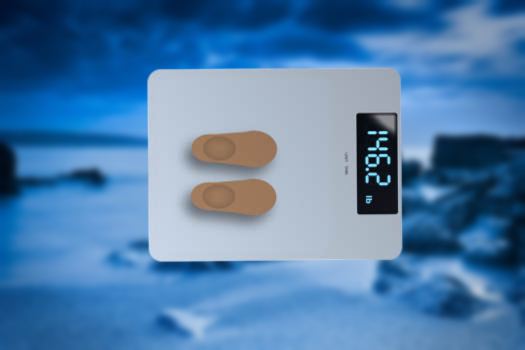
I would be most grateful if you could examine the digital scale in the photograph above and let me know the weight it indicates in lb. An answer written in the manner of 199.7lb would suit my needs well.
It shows 146.2lb
